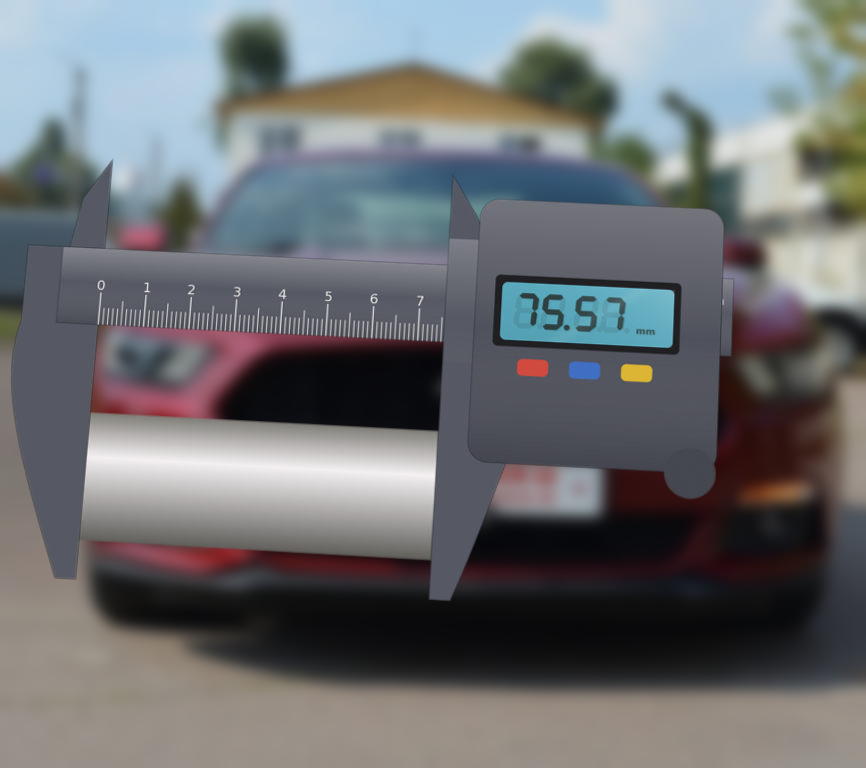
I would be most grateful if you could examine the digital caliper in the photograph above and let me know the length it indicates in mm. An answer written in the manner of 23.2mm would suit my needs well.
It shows 75.57mm
